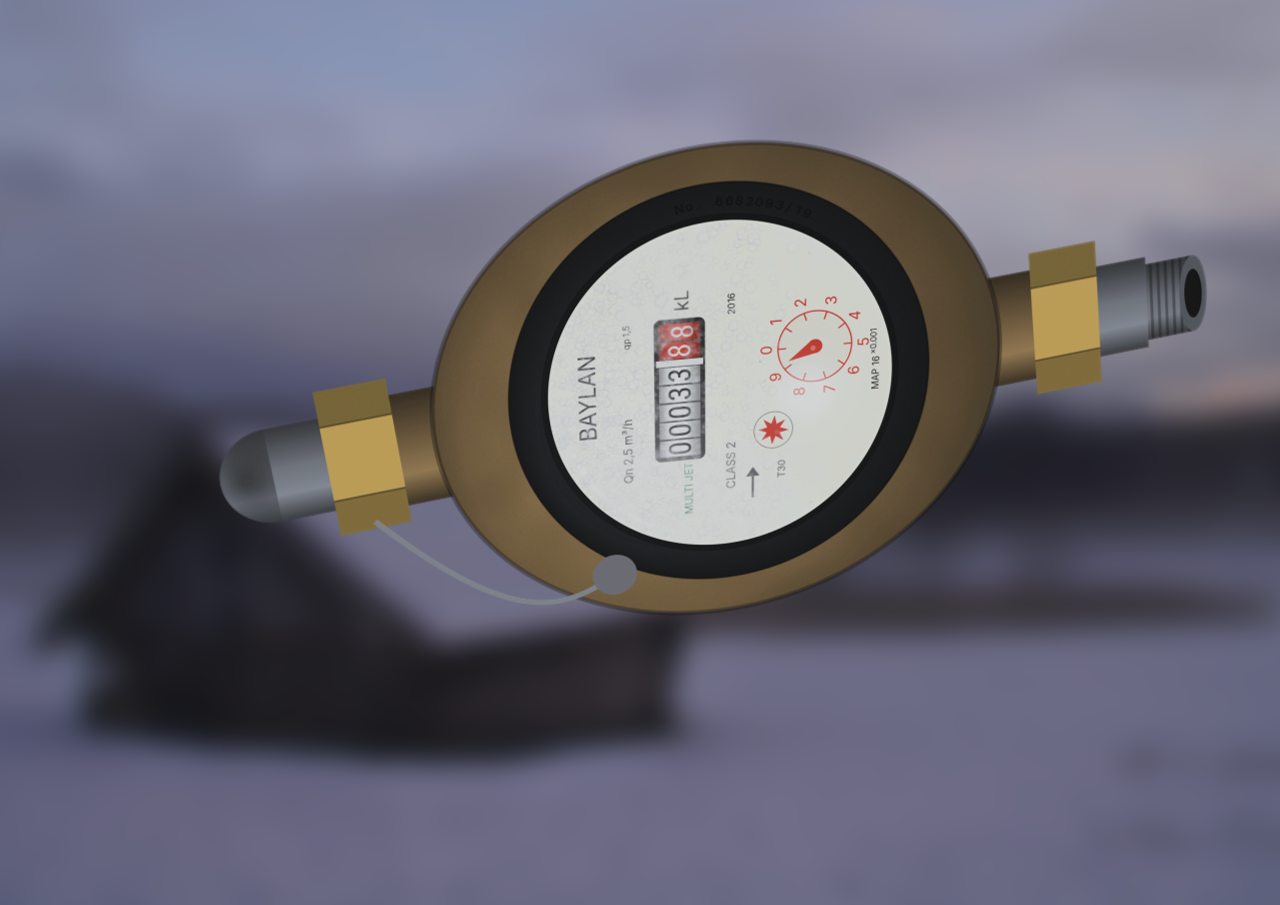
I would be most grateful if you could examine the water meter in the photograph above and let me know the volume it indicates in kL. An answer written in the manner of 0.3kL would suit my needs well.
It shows 33.879kL
